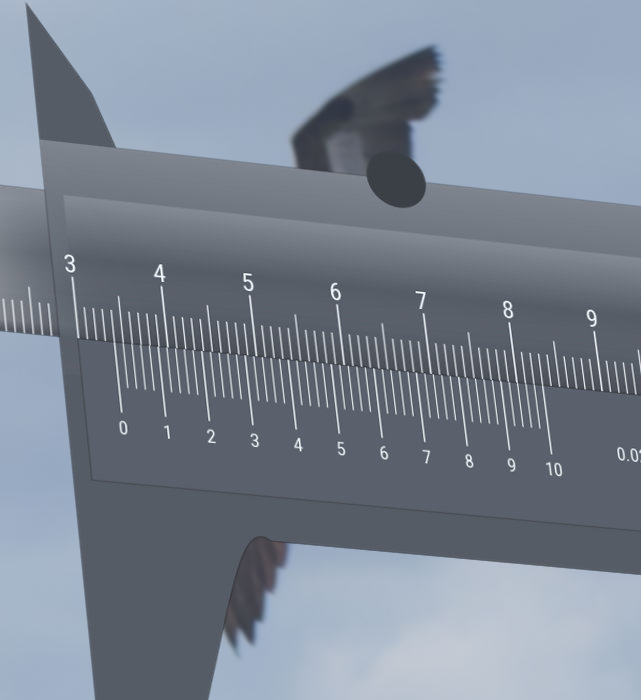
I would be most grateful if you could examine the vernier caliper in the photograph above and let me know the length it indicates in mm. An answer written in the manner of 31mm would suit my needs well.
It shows 34.0mm
